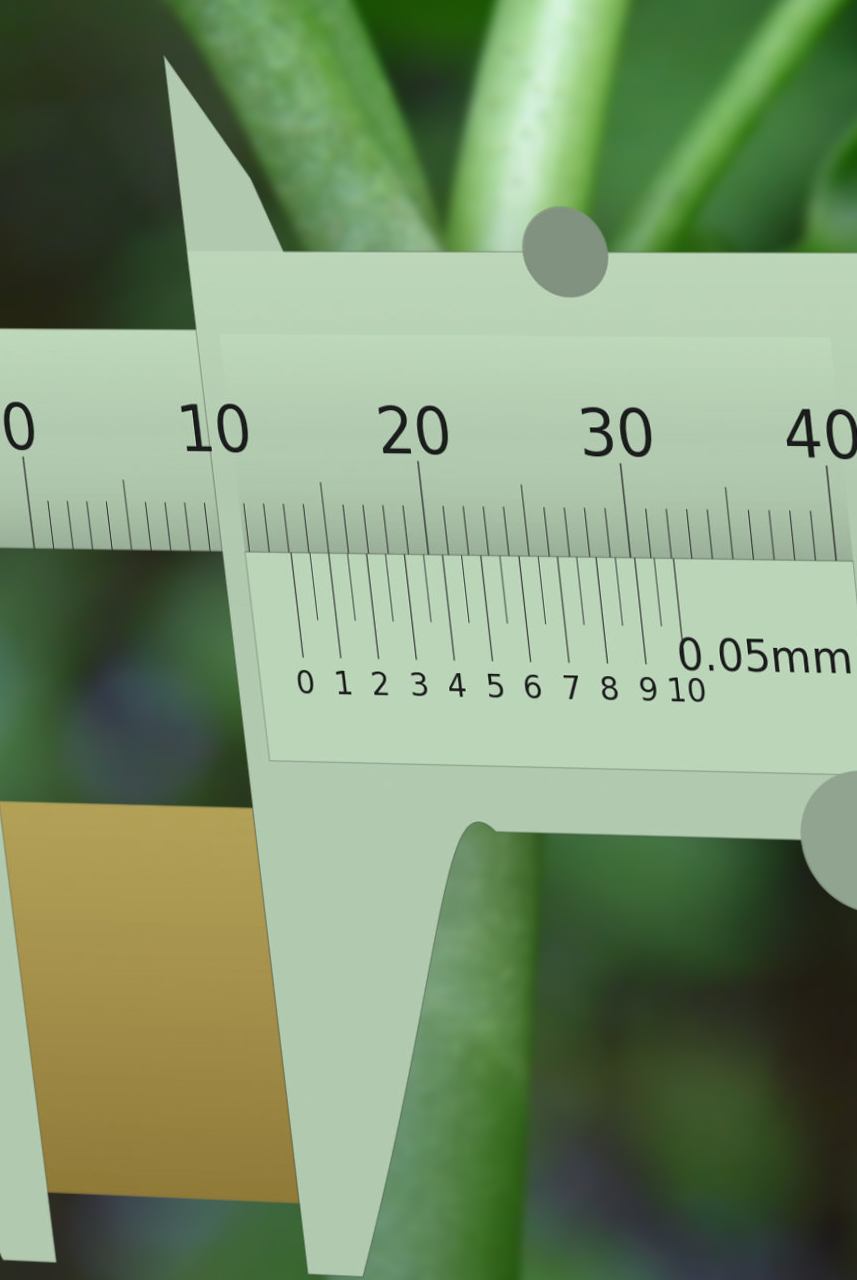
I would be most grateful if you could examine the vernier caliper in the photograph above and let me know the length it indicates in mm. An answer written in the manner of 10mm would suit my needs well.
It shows 13.1mm
